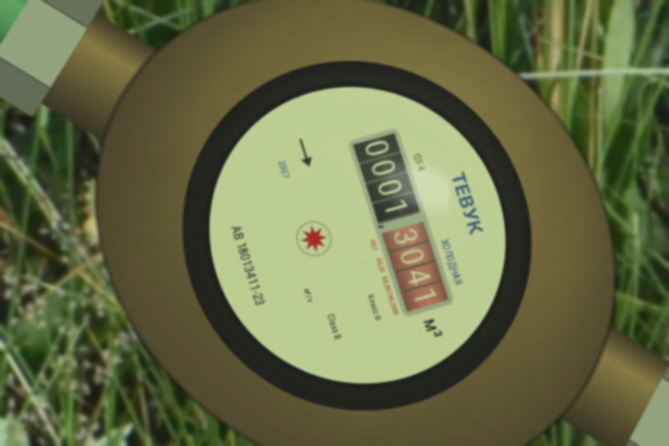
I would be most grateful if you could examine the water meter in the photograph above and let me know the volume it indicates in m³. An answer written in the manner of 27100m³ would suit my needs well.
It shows 1.3041m³
